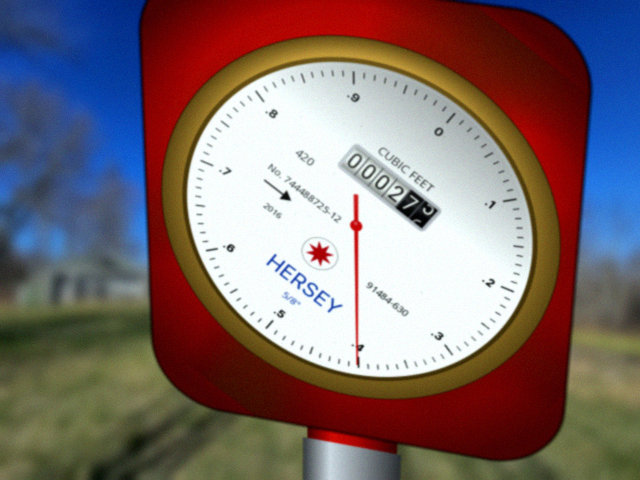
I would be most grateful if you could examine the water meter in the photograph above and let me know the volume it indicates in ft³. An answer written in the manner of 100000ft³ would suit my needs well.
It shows 275.40ft³
